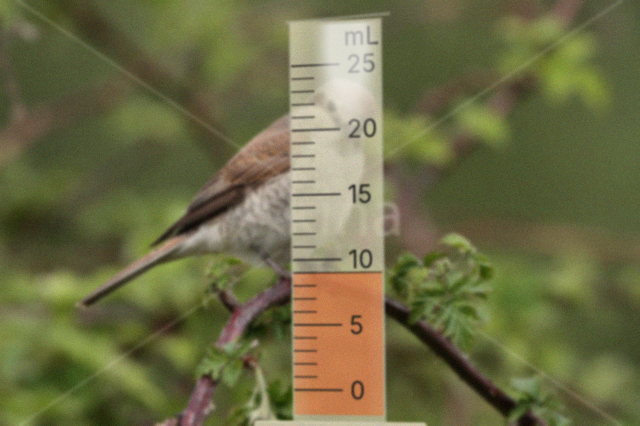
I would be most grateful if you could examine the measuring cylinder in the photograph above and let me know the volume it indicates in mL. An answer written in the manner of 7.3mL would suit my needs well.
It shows 9mL
